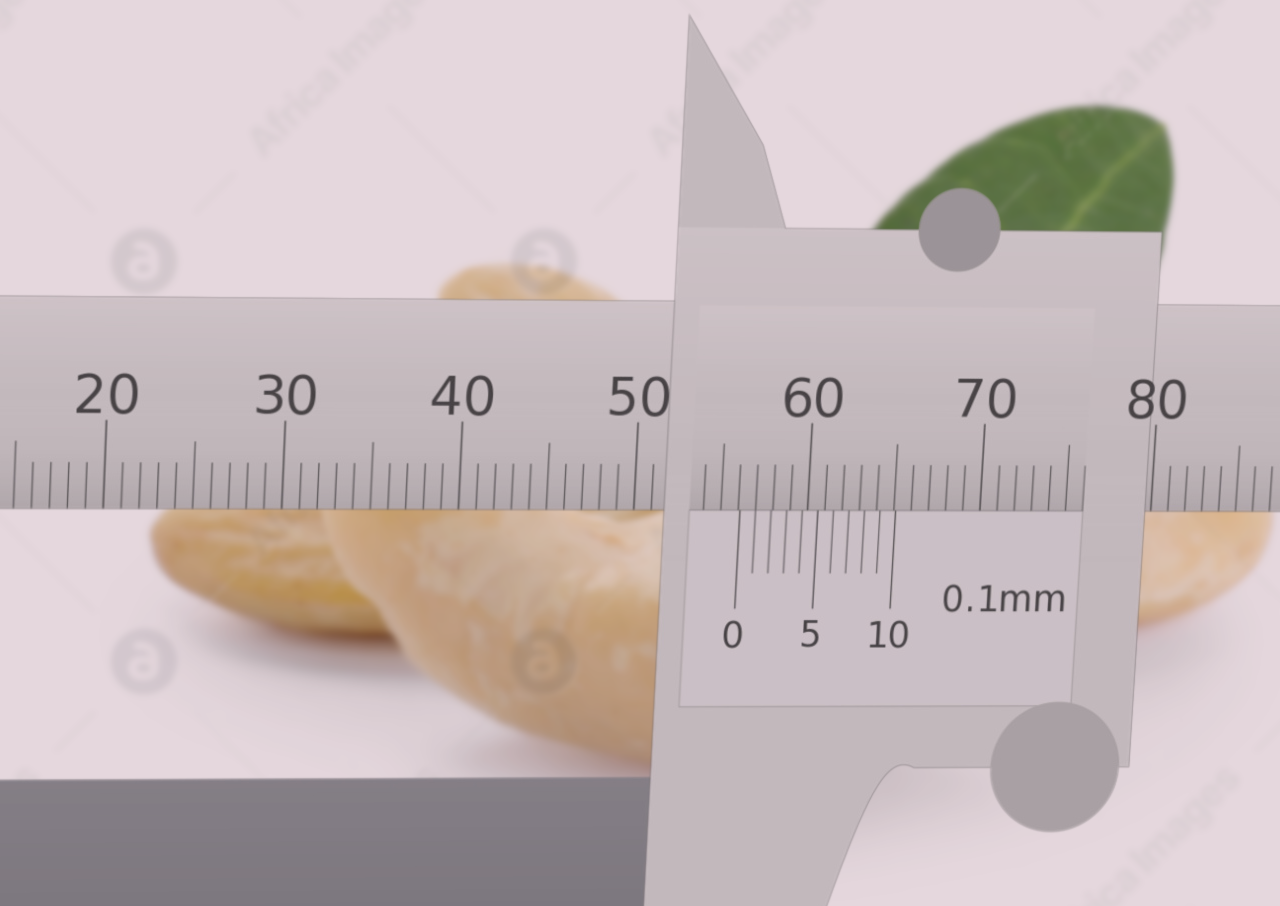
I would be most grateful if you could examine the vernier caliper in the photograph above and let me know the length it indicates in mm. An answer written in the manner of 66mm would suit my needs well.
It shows 56.1mm
